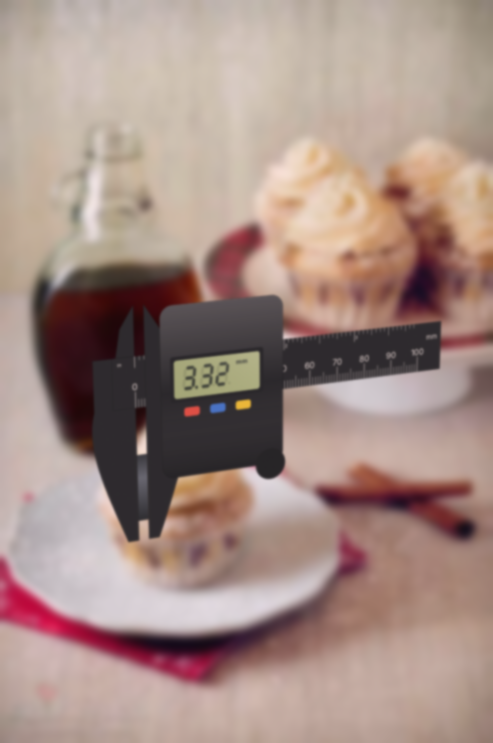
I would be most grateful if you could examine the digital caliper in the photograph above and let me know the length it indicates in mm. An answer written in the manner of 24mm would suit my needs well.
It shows 3.32mm
